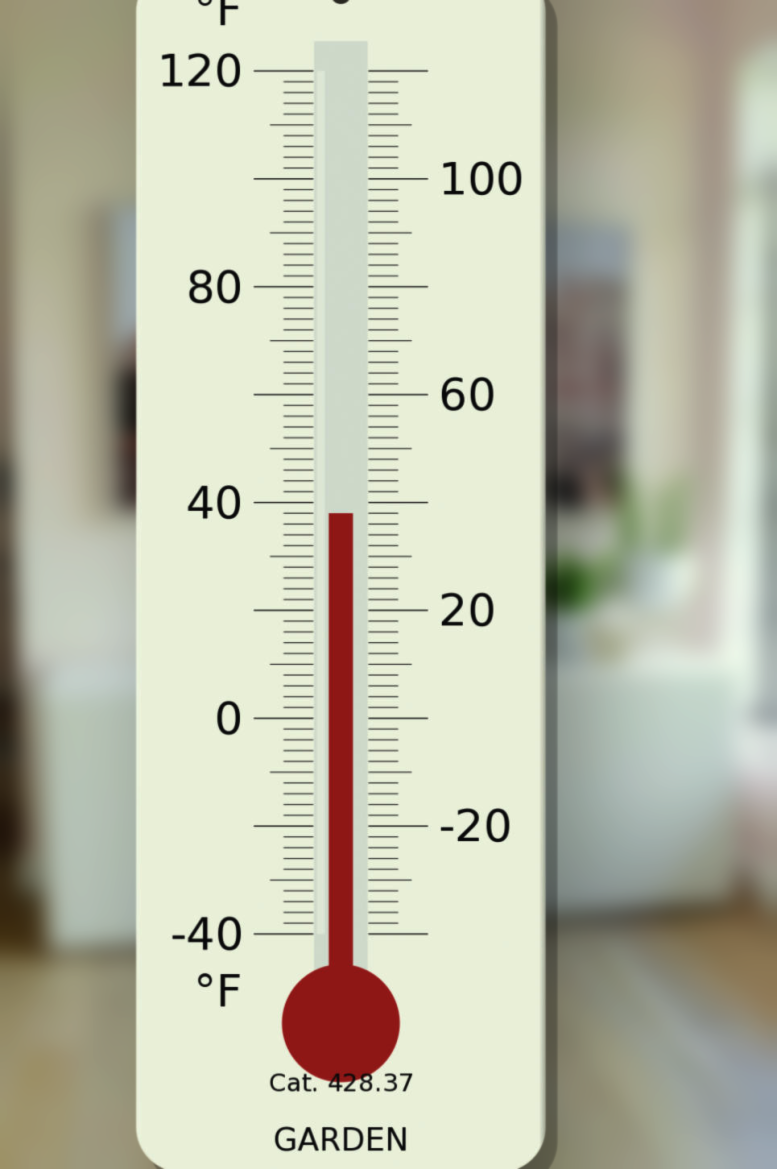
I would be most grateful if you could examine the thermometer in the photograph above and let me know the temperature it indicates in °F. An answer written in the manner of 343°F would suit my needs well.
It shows 38°F
